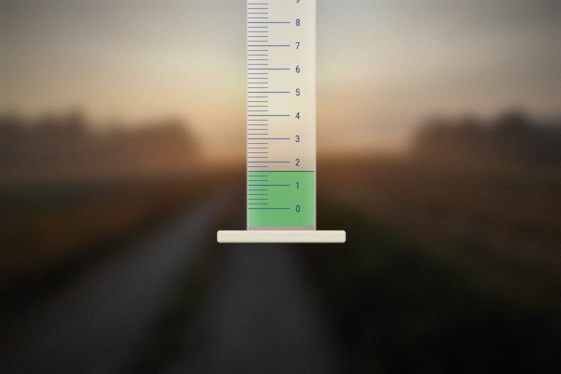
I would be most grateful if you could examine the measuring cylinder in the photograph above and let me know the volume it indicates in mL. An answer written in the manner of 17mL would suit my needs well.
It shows 1.6mL
